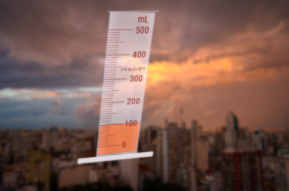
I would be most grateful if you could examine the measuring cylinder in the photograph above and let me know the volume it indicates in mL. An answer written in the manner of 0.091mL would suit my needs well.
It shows 100mL
